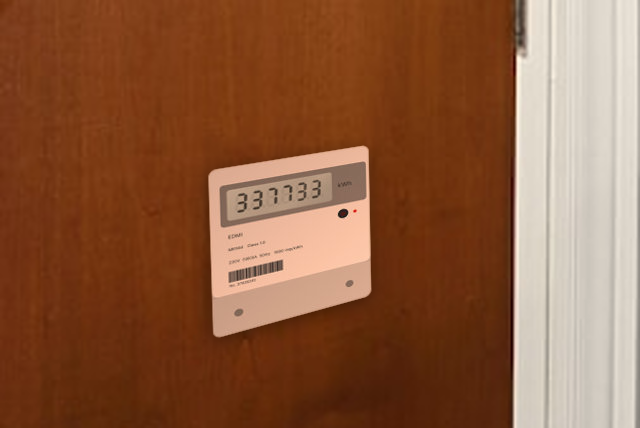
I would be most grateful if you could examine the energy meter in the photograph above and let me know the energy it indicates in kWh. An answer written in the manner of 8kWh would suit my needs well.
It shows 337733kWh
